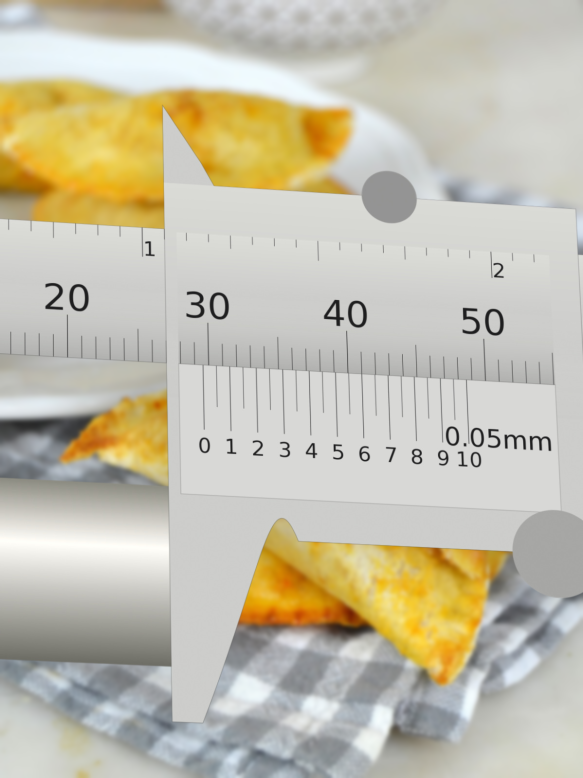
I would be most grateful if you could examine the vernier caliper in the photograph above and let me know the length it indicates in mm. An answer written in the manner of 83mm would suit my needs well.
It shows 29.6mm
